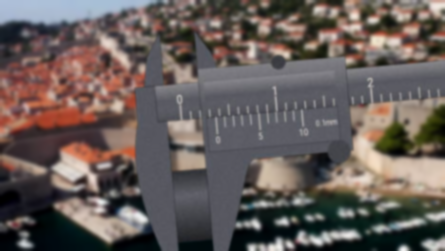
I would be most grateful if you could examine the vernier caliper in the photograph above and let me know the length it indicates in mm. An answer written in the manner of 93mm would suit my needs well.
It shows 3.6mm
